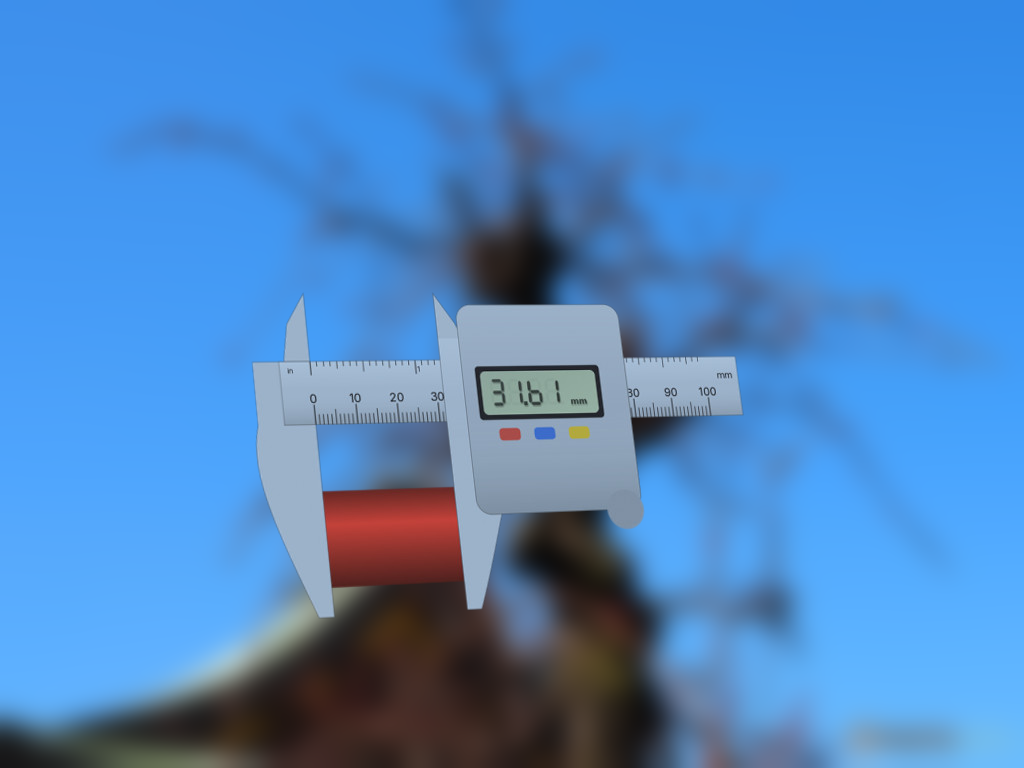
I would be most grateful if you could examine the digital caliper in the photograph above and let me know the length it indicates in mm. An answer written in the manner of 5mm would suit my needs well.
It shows 31.61mm
